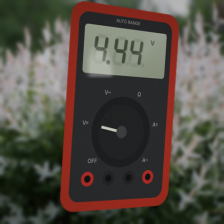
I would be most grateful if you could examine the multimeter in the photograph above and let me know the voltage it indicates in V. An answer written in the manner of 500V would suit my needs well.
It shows 4.44V
